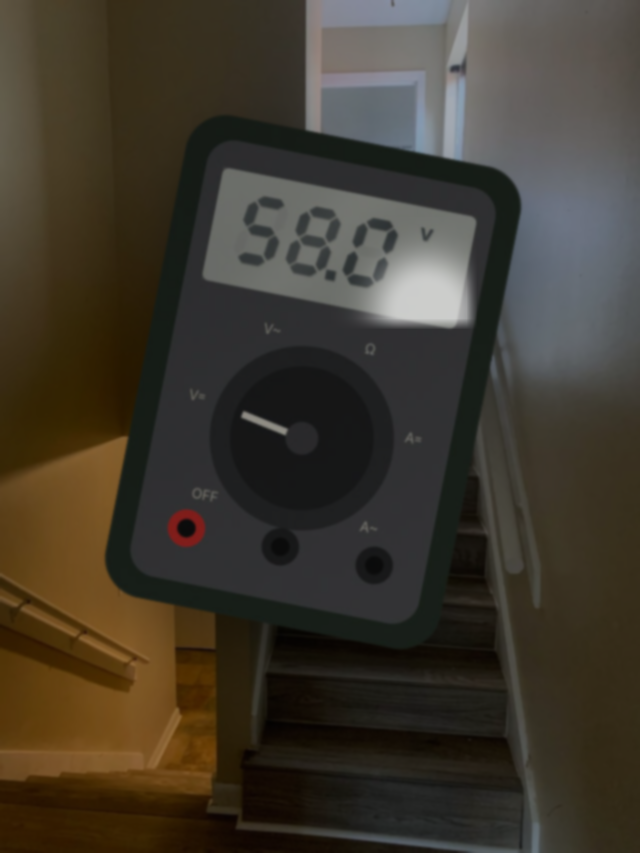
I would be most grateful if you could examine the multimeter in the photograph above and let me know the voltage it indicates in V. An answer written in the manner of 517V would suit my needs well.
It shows 58.0V
